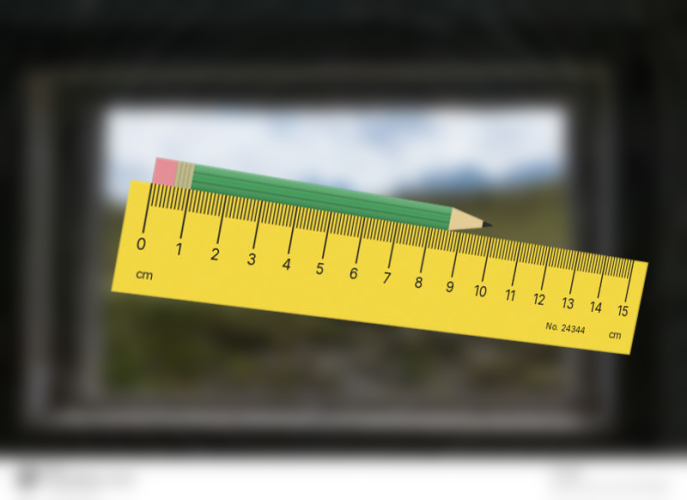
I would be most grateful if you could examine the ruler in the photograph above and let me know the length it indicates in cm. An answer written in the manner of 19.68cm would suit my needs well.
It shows 10cm
